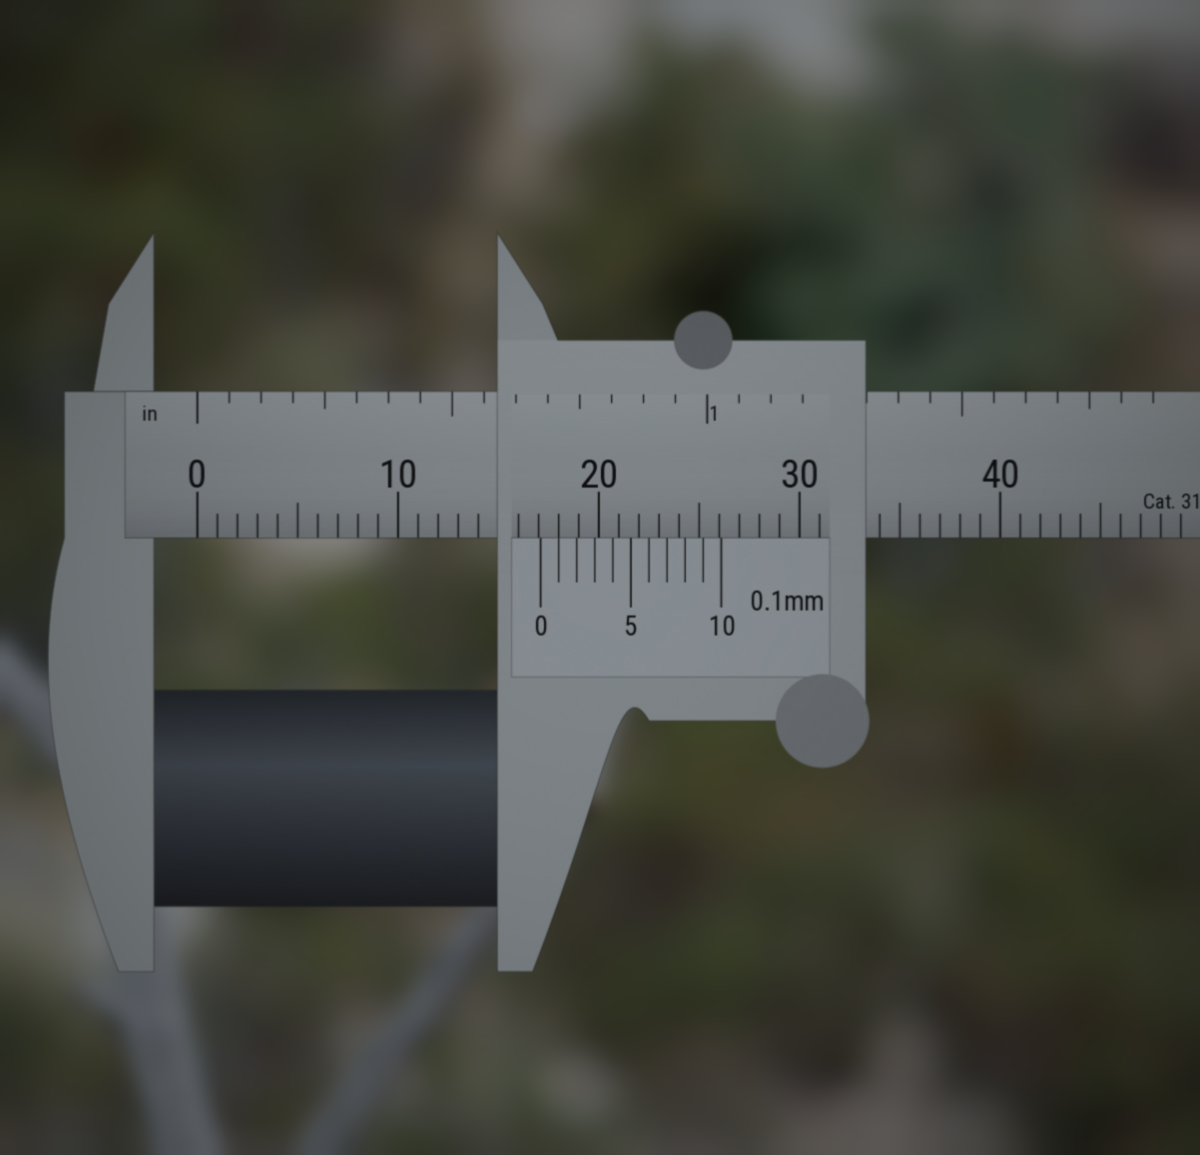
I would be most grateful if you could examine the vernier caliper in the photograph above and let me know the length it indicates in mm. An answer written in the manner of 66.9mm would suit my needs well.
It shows 17.1mm
